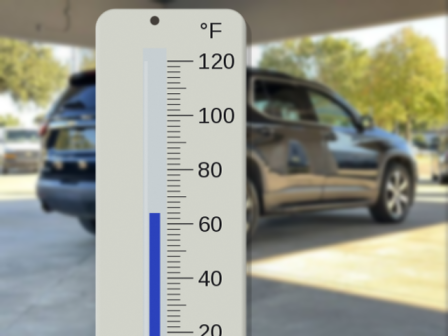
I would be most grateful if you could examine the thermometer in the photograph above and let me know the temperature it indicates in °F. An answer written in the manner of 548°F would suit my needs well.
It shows 64°F
